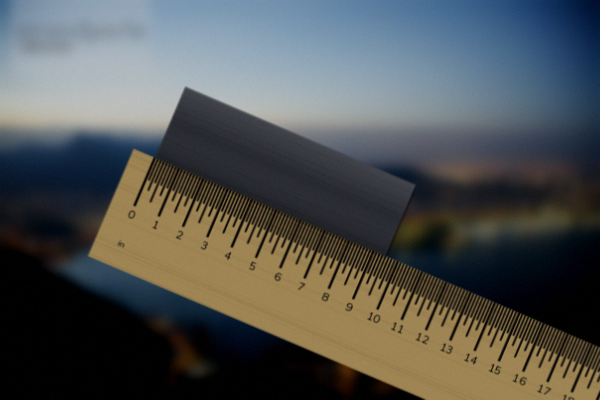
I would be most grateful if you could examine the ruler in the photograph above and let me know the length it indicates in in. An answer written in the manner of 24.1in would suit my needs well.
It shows 9.5in
